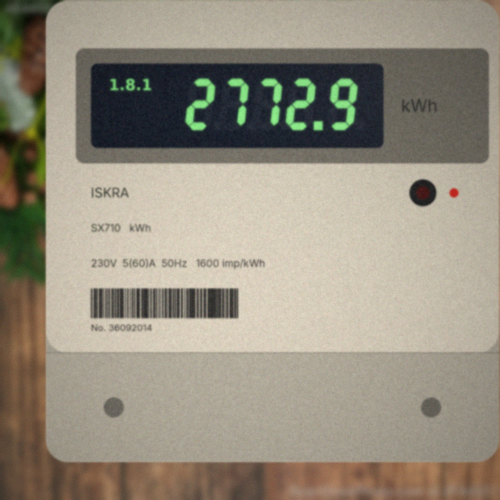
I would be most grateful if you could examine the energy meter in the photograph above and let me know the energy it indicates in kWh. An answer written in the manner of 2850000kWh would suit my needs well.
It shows 2772.9kWh
